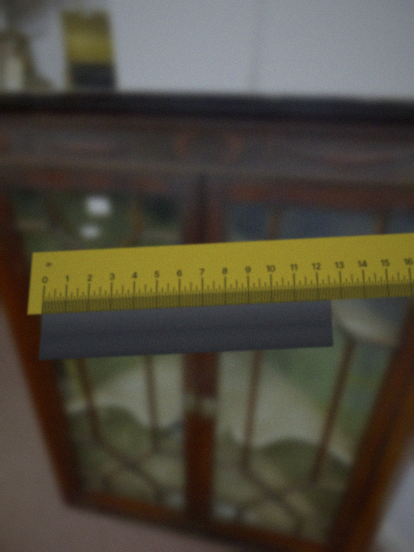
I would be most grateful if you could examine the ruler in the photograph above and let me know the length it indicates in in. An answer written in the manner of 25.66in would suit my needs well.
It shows 12.5in
